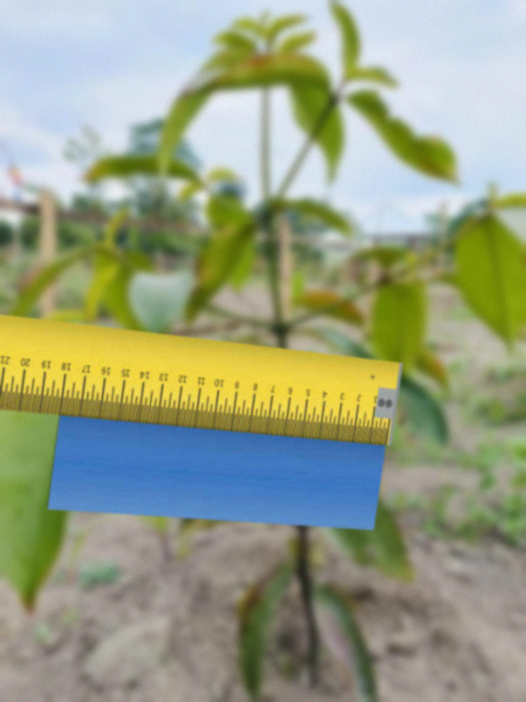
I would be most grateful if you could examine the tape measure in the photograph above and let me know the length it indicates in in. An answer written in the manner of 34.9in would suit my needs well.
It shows 18in
